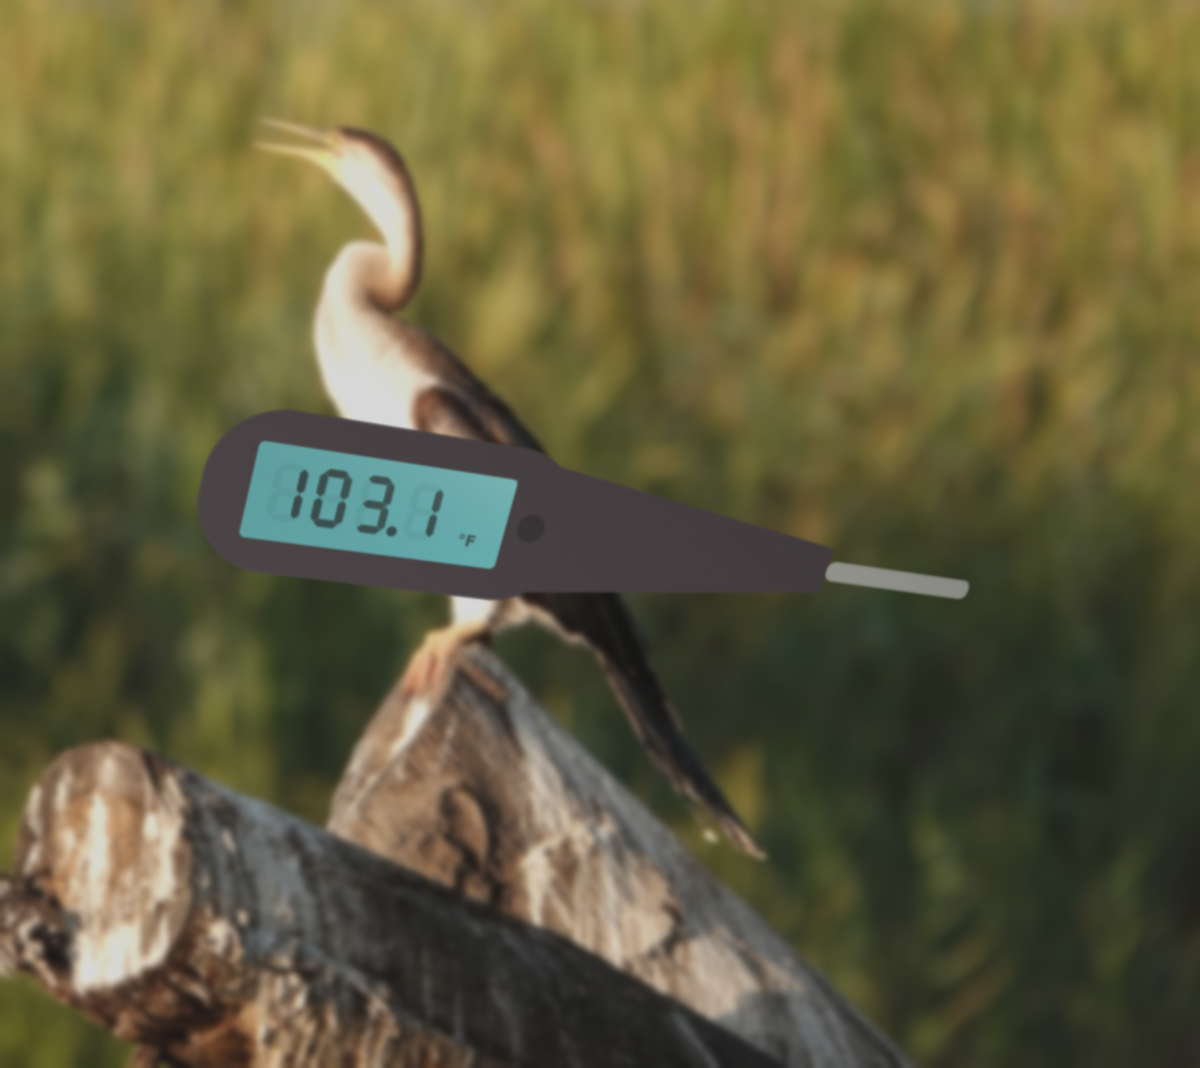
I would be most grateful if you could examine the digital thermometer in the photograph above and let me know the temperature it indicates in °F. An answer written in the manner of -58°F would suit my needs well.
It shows 103.1°F
